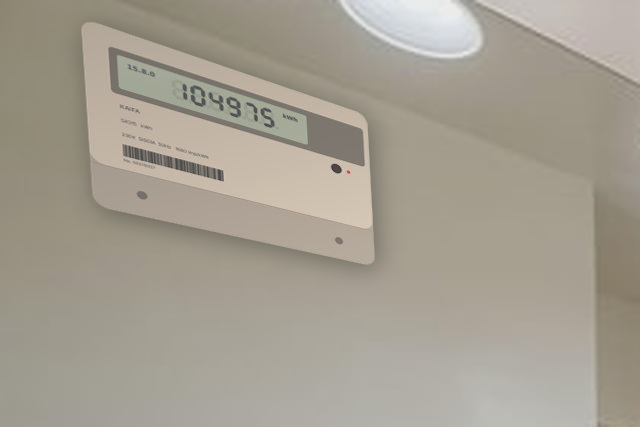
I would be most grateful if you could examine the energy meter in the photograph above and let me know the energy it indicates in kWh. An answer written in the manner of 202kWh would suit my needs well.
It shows 104975kWh
